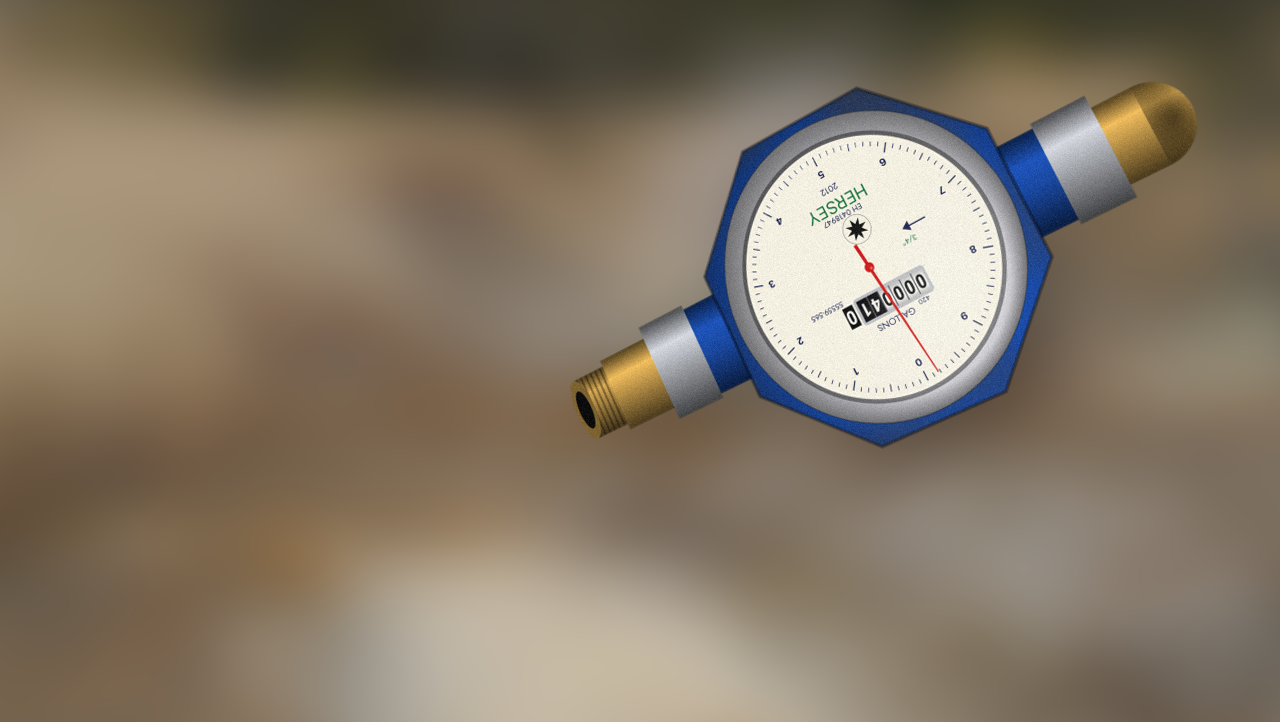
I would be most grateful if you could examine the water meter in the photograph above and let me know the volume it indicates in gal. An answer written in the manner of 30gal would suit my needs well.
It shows 409.8gal
